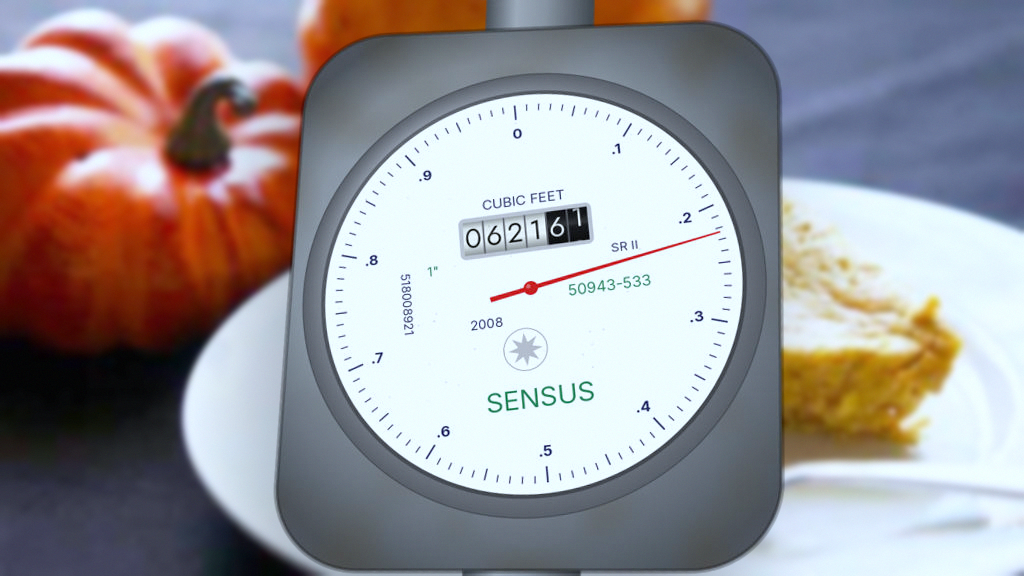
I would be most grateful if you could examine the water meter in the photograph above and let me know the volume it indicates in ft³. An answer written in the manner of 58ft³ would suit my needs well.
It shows 62161.22ft³
